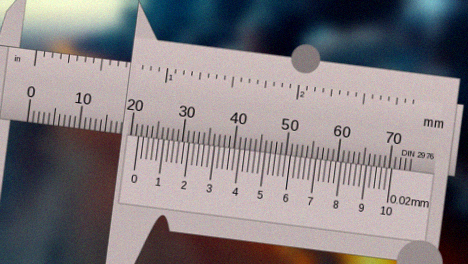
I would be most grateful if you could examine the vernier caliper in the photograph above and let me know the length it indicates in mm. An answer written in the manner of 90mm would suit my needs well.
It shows 21.5mm
